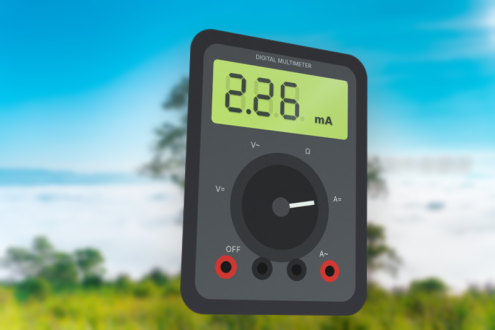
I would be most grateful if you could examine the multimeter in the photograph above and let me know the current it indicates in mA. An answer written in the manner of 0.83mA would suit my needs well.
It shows 2.26mA
